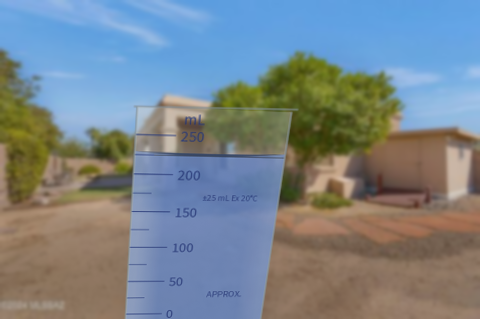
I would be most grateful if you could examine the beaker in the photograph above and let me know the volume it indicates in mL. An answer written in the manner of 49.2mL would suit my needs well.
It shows 225mL
